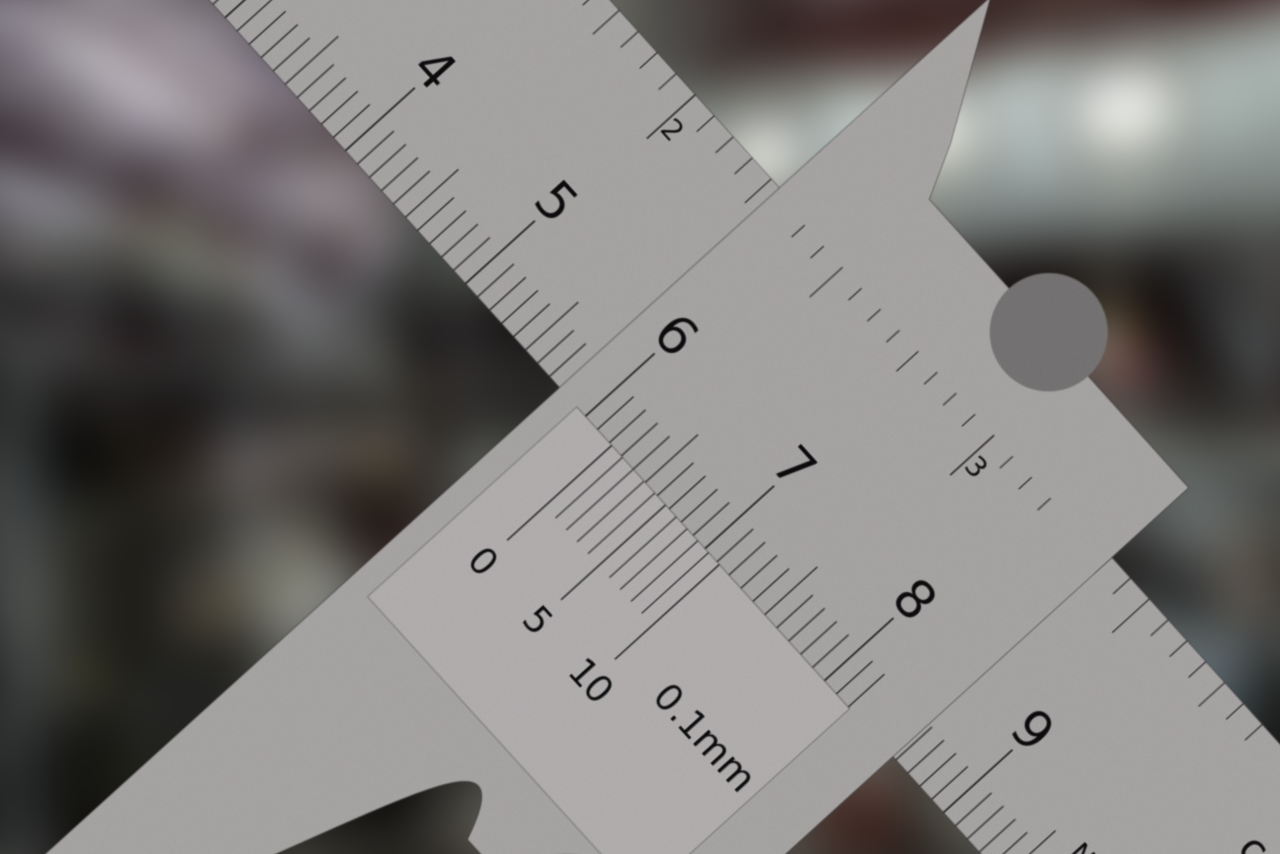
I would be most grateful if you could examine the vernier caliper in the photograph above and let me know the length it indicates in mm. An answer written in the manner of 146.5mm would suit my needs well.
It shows 62.2mm
